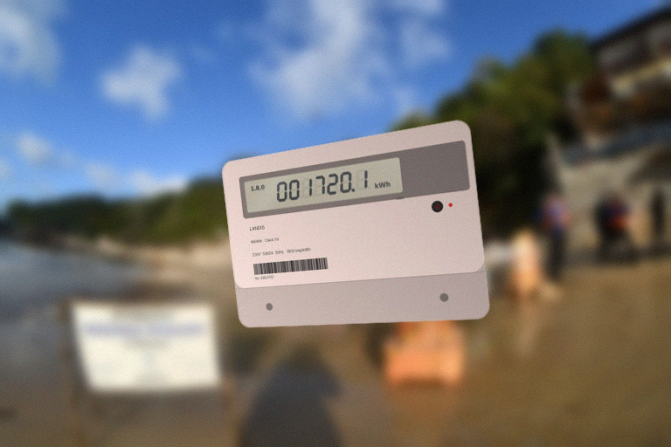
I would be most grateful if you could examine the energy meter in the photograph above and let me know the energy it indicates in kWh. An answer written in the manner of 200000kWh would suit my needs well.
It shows 1720.1kWh
